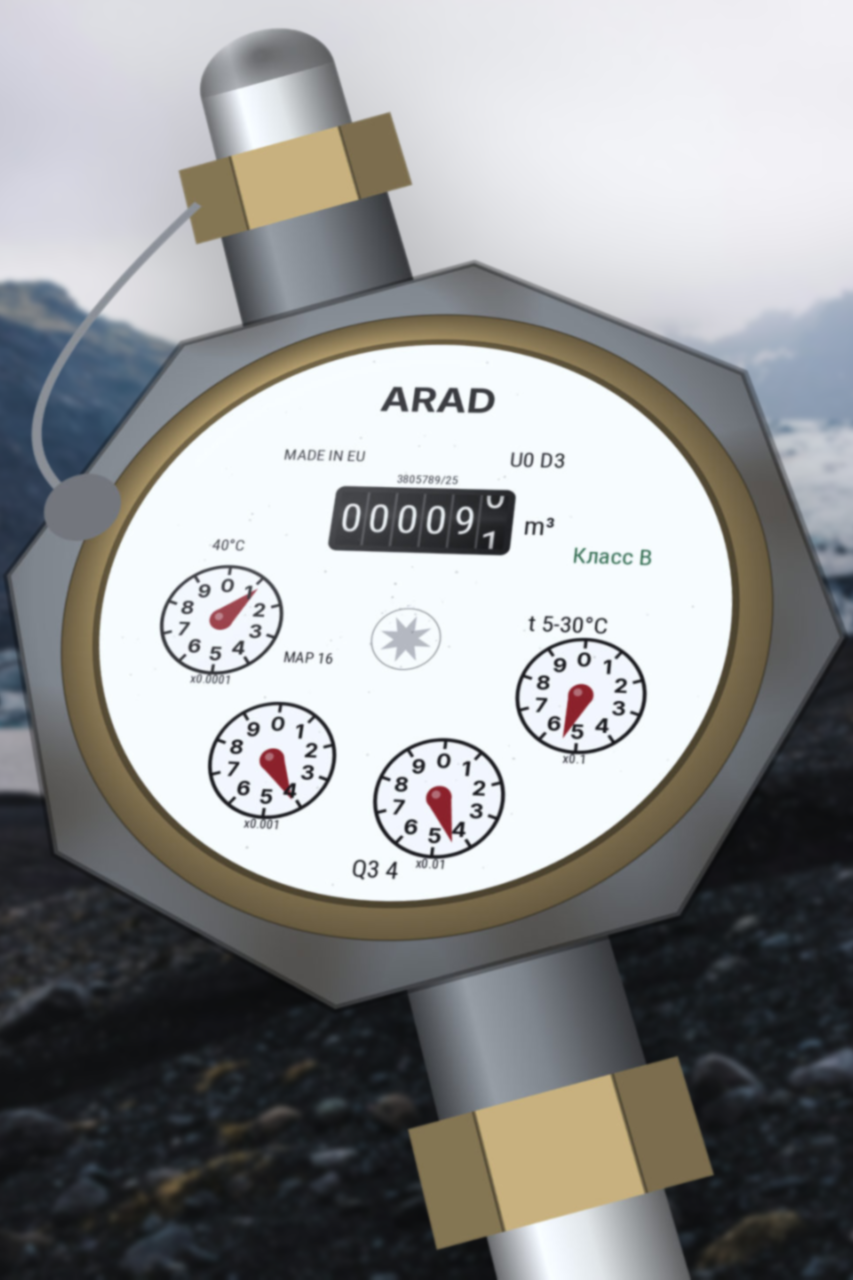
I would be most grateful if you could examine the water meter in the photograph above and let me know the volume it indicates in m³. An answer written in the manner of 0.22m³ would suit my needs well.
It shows 90.5441m³
